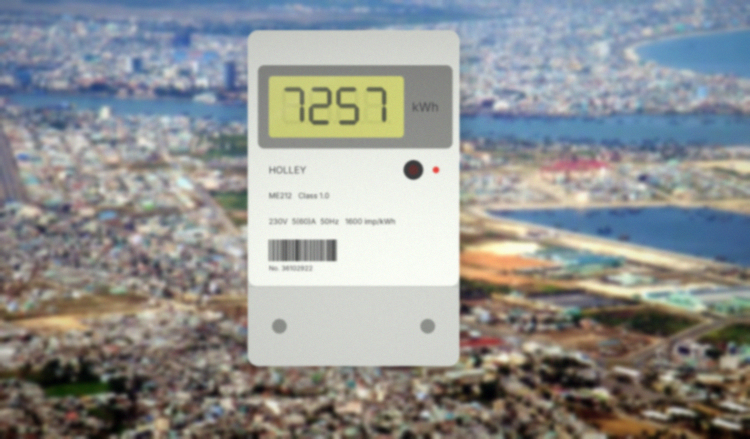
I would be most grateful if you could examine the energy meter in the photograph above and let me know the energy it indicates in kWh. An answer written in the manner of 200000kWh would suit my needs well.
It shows 7257kWh
